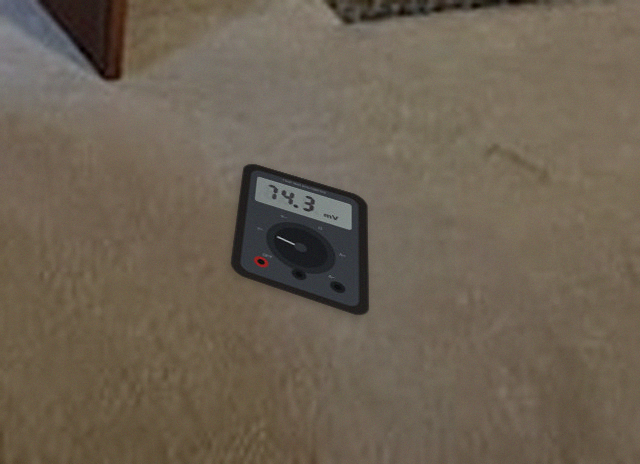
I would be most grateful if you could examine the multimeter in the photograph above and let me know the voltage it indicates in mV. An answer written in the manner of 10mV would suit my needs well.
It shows 74.3mV
